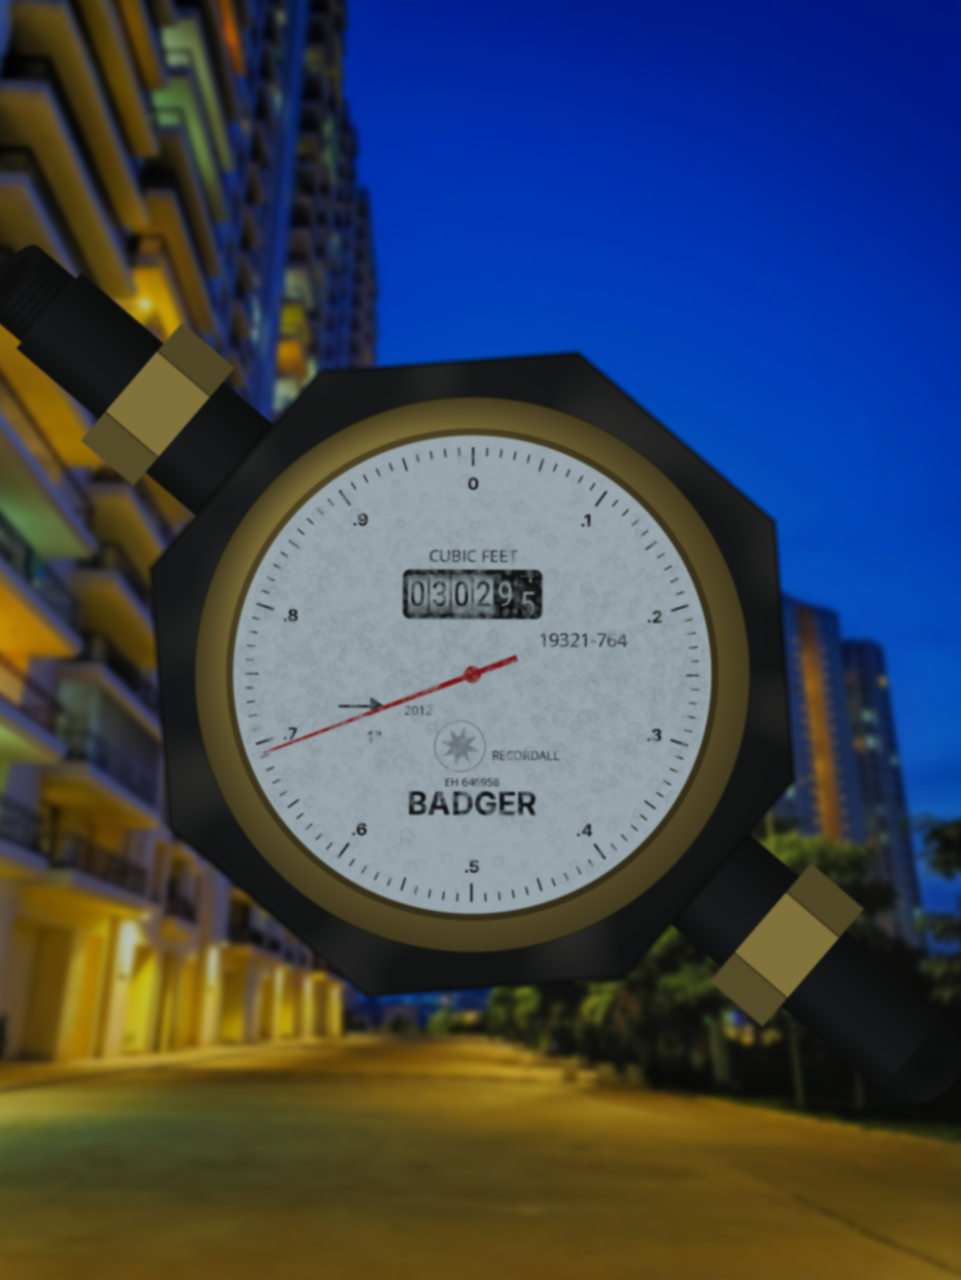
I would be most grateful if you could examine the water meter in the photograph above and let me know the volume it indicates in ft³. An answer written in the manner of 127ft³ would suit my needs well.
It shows 30294.69ft³
